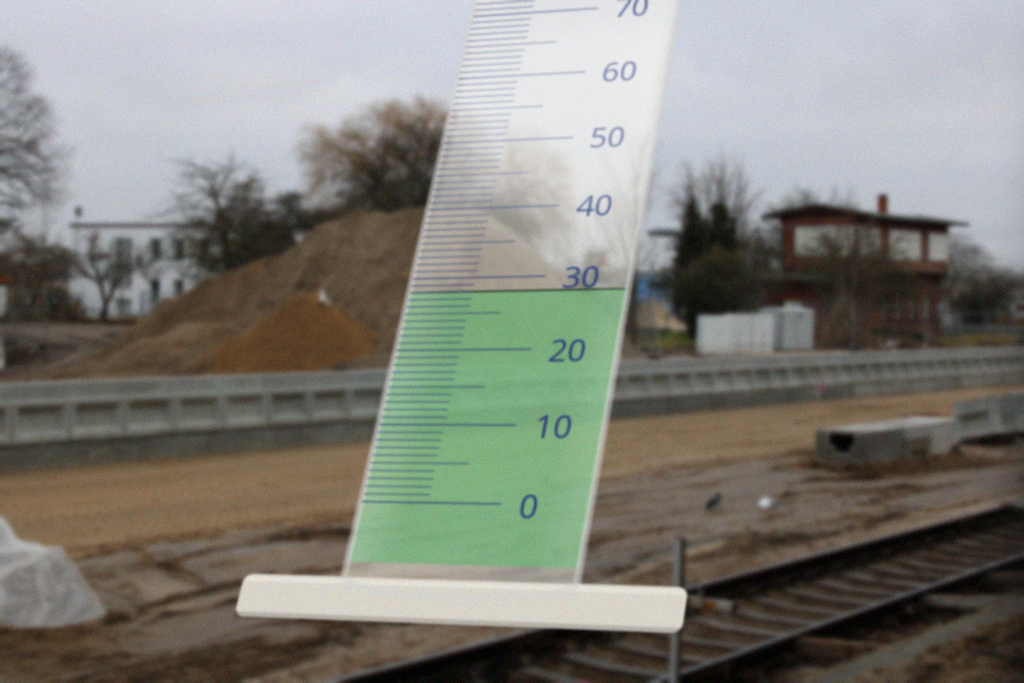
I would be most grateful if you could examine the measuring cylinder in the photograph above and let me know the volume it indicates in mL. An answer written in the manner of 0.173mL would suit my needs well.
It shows 28mL
